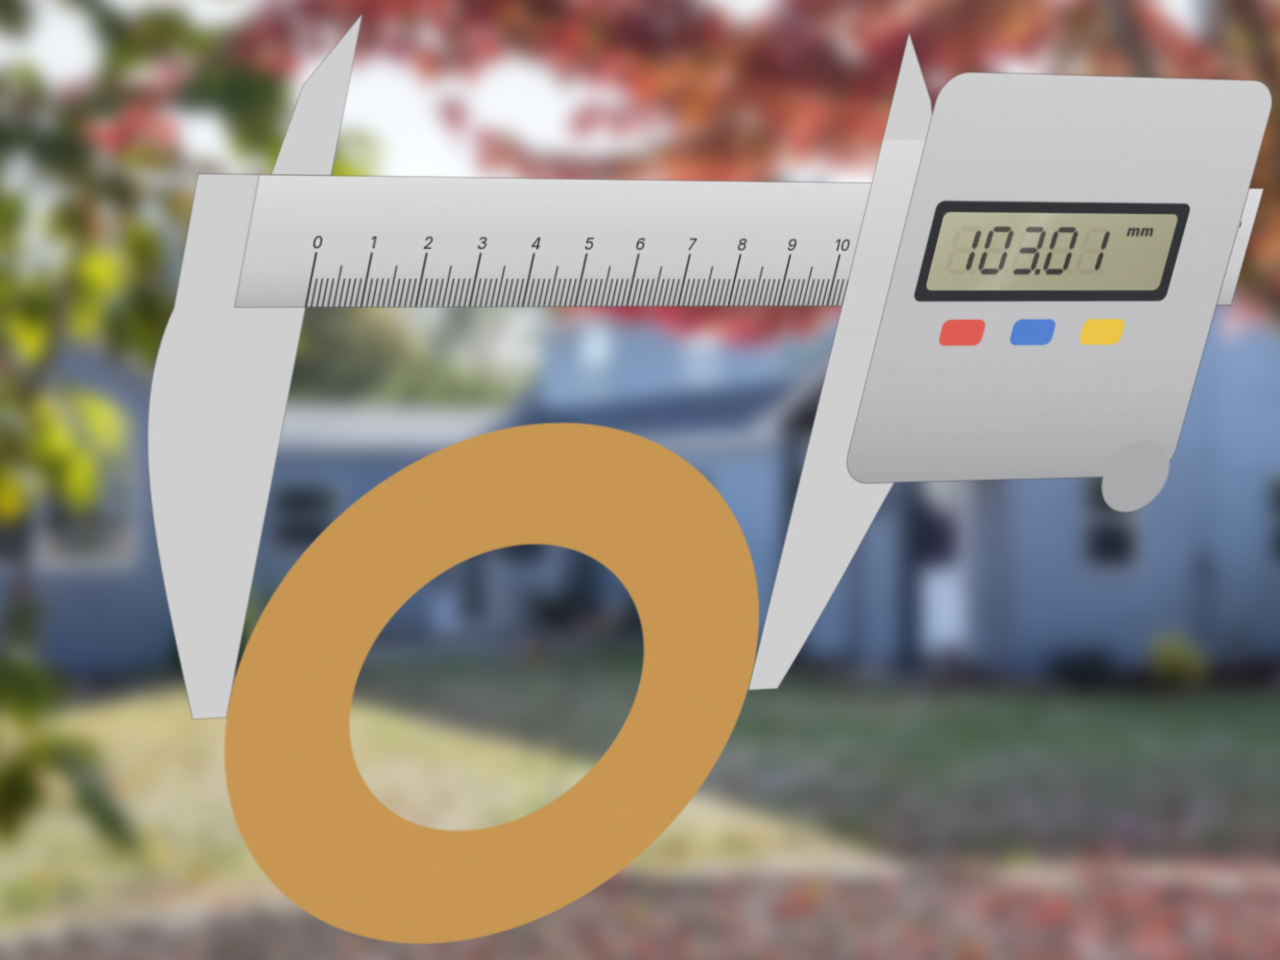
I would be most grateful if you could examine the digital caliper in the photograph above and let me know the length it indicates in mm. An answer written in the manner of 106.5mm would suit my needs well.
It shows 103.01mm
